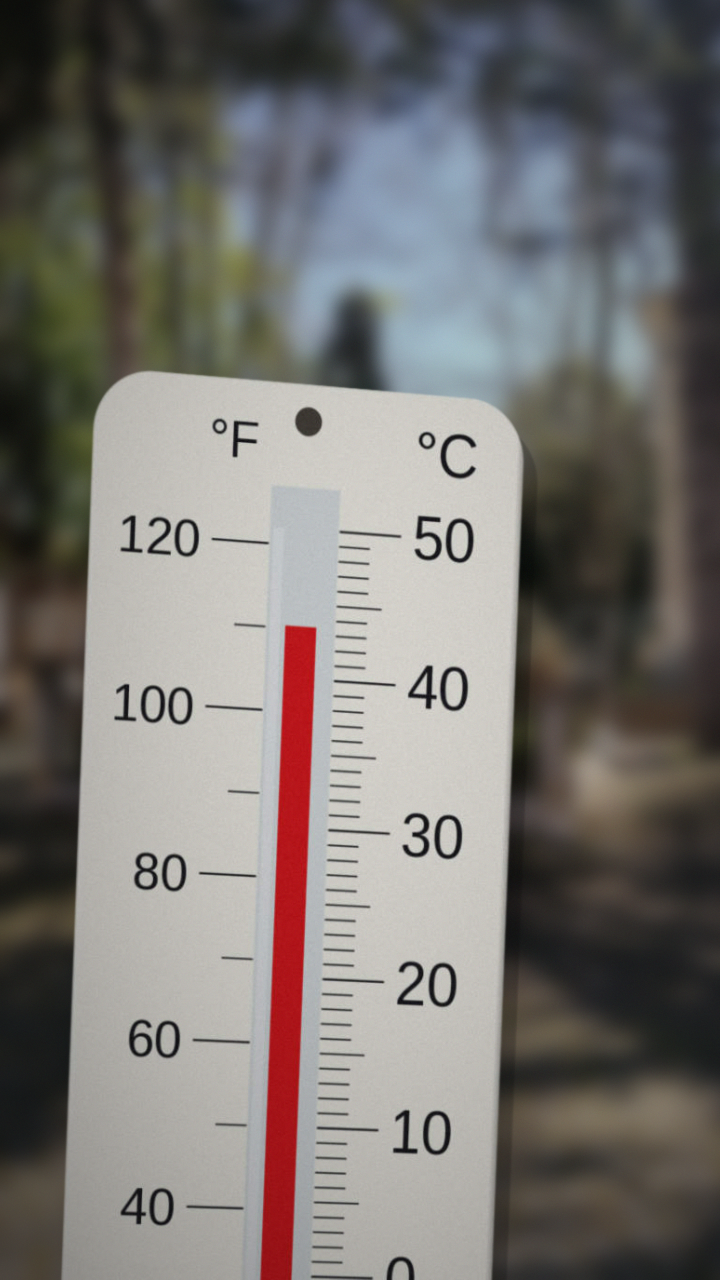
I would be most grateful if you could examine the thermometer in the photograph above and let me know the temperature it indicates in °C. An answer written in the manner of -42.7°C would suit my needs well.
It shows 43.5°C
